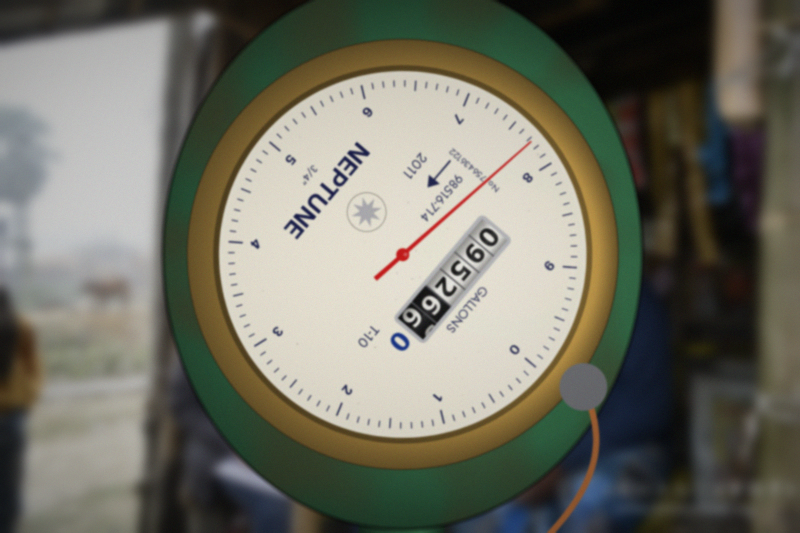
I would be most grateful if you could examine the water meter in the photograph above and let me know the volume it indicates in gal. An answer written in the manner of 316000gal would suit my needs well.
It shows 952657.7gal
